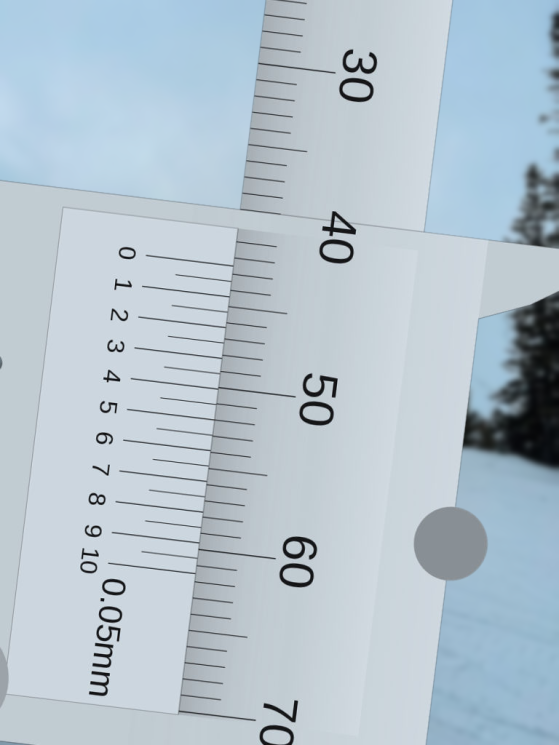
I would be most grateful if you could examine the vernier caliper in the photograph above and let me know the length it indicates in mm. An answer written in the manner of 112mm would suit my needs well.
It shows 42.5mm
